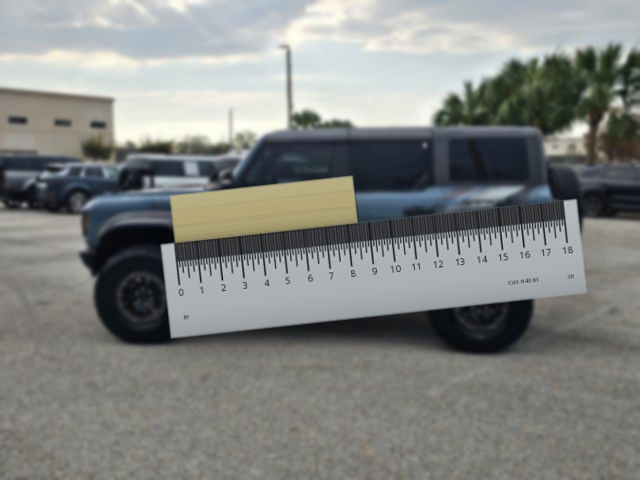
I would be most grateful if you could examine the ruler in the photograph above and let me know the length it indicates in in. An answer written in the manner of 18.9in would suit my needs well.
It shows 8.5in
